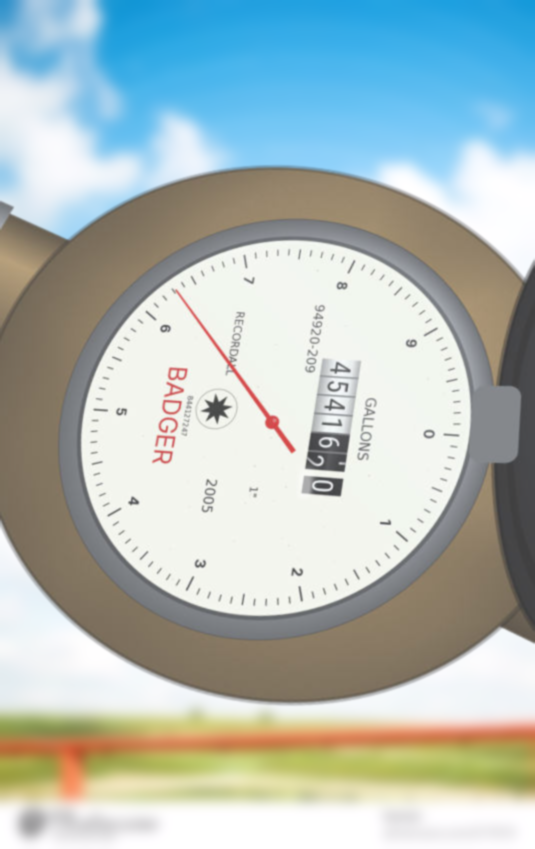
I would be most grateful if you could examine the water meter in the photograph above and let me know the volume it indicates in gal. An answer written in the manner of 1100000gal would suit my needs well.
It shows 4541616.3gal
